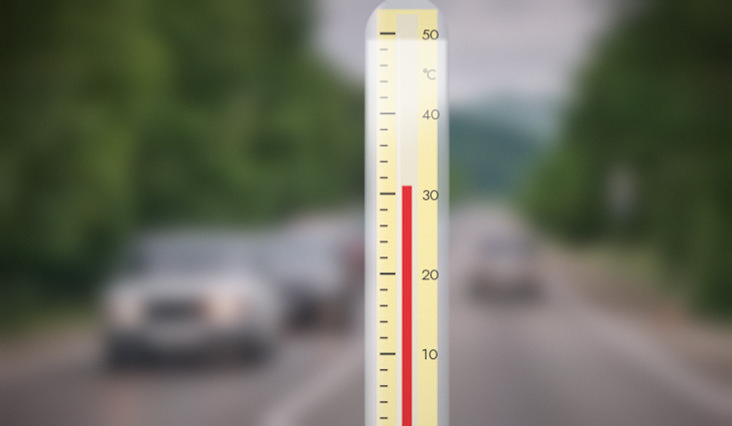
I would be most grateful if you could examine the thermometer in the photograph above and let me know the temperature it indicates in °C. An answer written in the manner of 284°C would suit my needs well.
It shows 31°C
